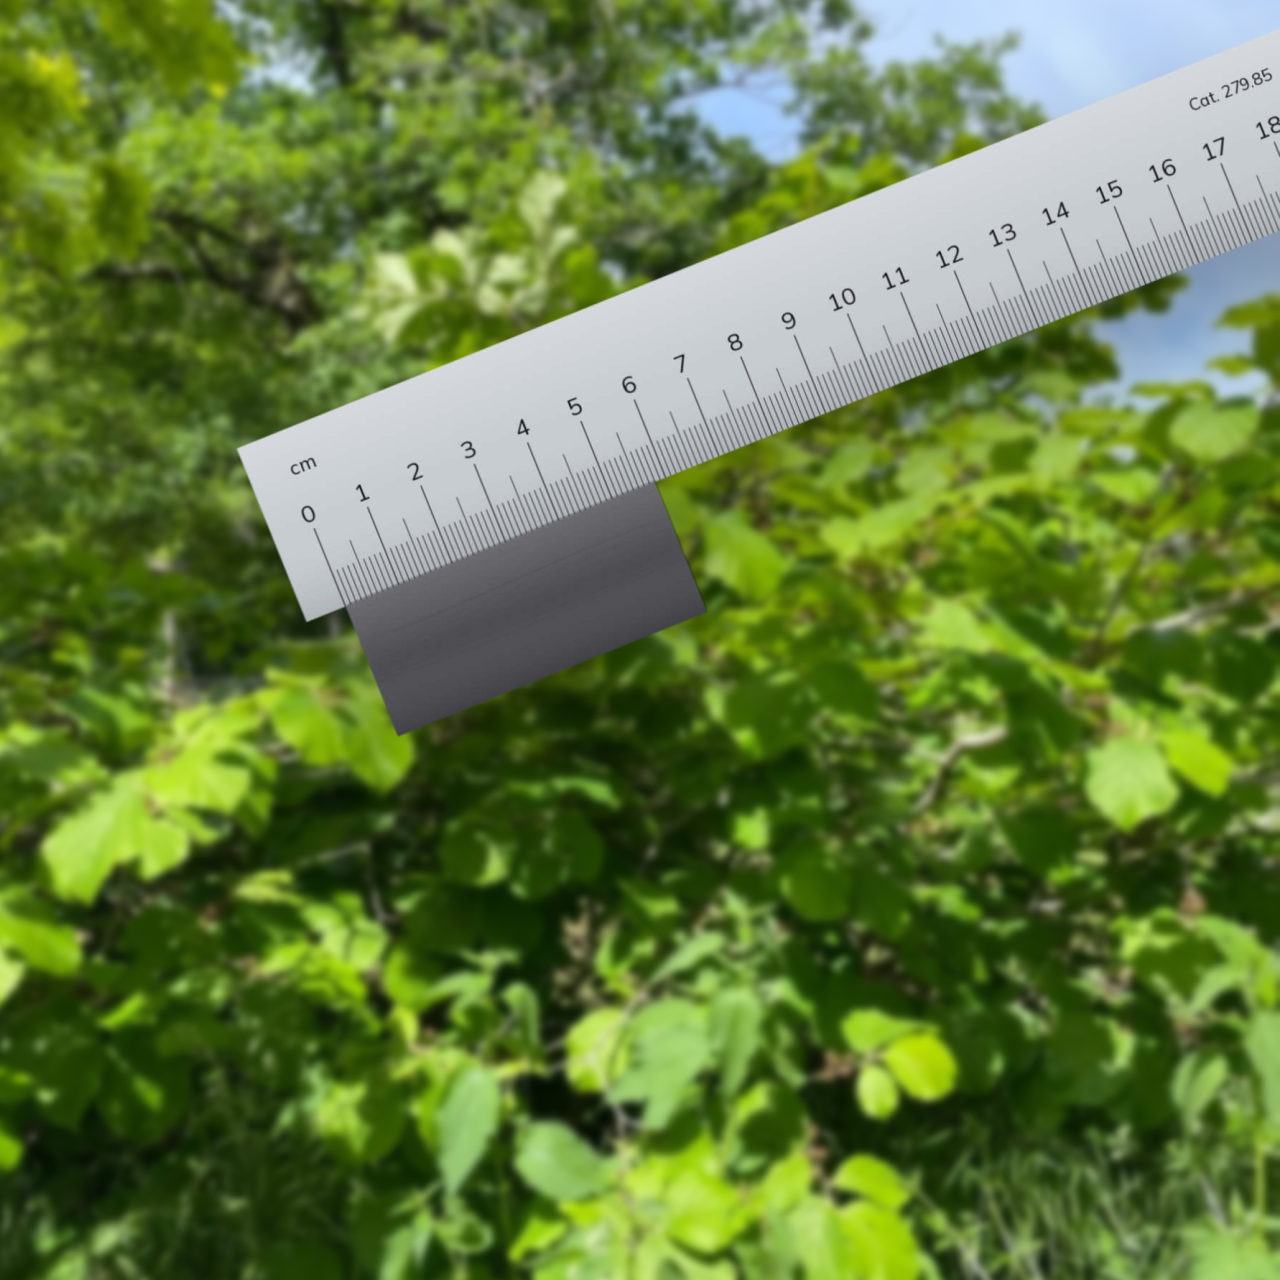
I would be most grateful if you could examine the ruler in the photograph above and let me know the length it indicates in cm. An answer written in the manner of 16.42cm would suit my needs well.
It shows 5.8cm
